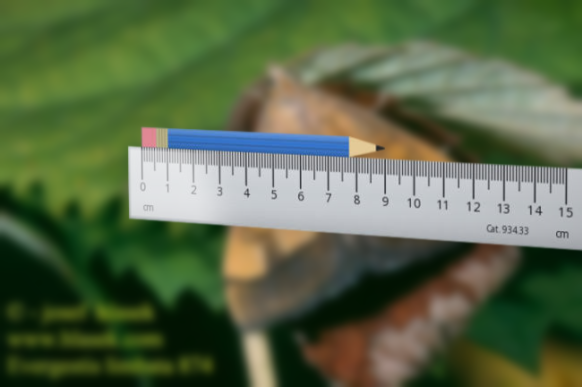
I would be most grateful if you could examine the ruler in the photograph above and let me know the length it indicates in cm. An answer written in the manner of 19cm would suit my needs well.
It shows 9cm
